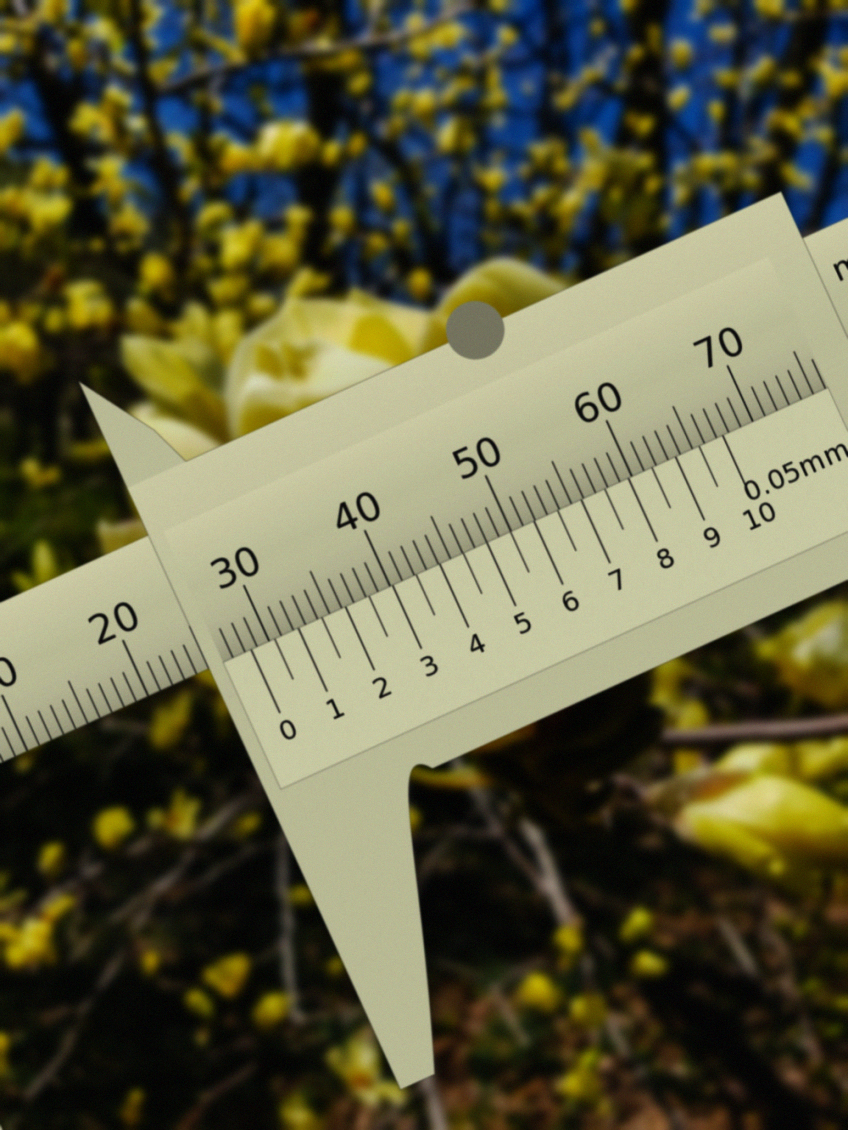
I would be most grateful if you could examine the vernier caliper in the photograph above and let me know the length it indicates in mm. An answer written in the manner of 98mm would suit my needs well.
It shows 28.5mm
